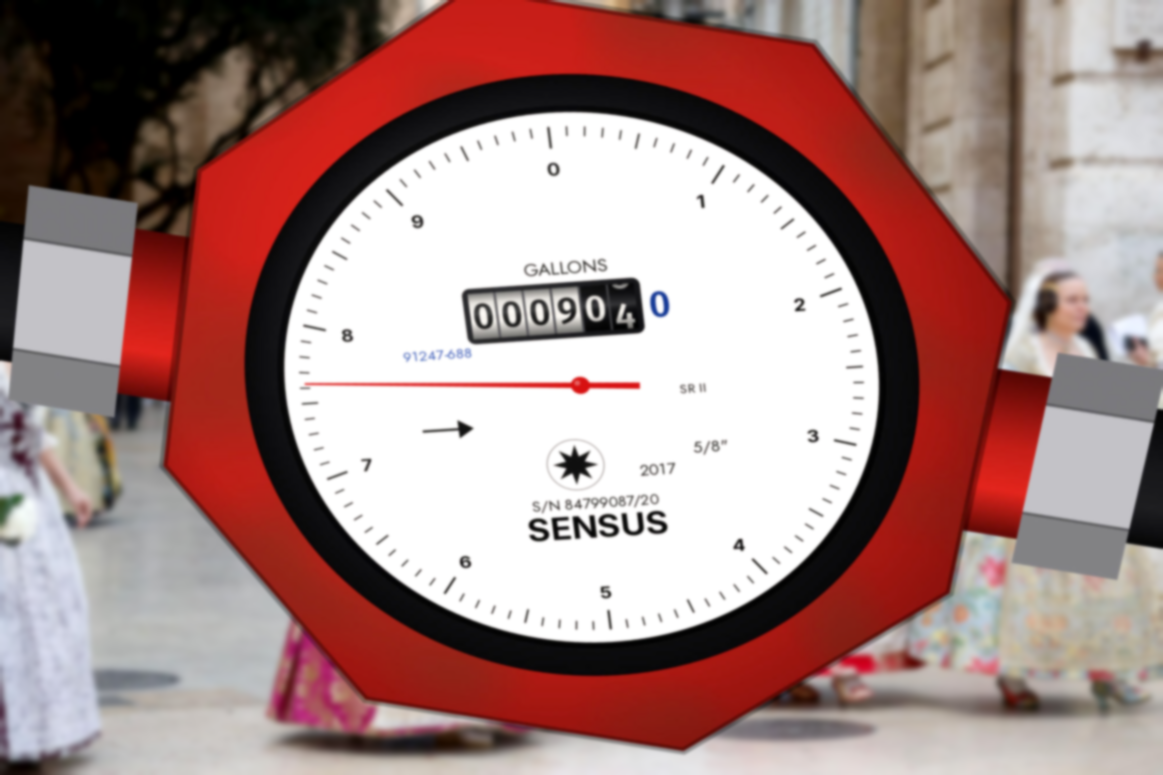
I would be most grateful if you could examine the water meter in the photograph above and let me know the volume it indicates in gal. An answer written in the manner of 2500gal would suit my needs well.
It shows 9037.6gal
